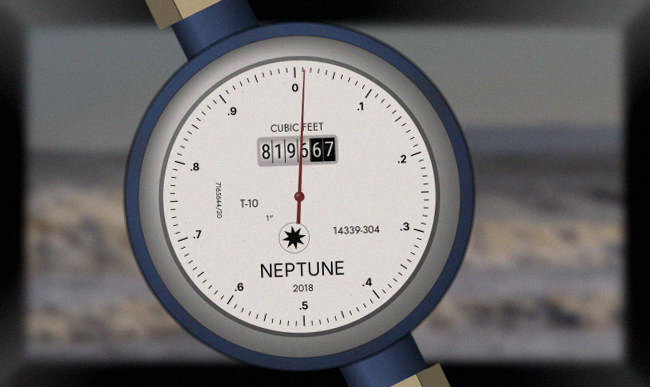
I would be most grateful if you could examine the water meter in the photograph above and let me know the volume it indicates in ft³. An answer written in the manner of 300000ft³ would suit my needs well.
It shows 819667.01ft³
